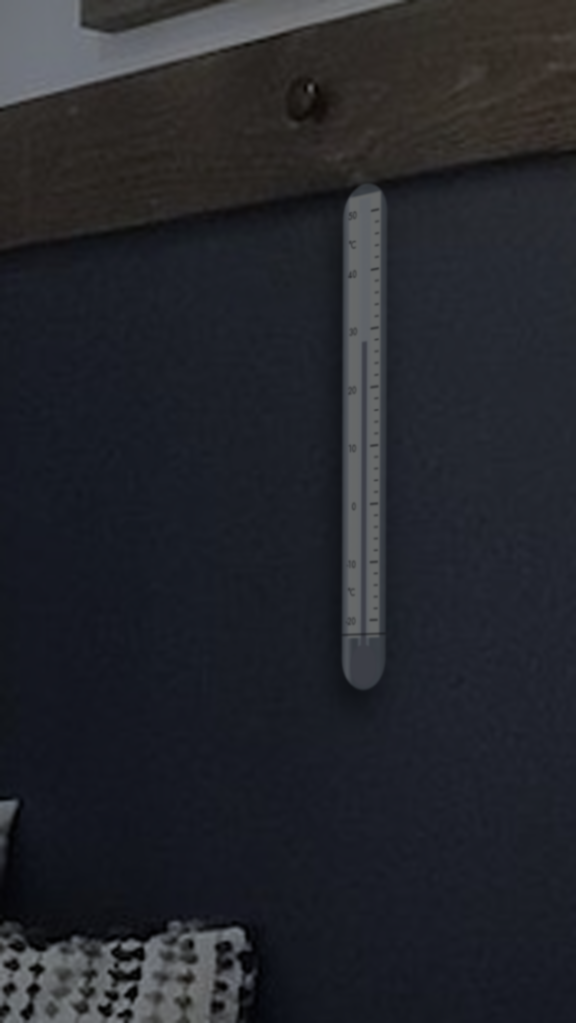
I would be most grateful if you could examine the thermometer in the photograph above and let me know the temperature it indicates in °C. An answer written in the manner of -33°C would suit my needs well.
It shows 28°C
